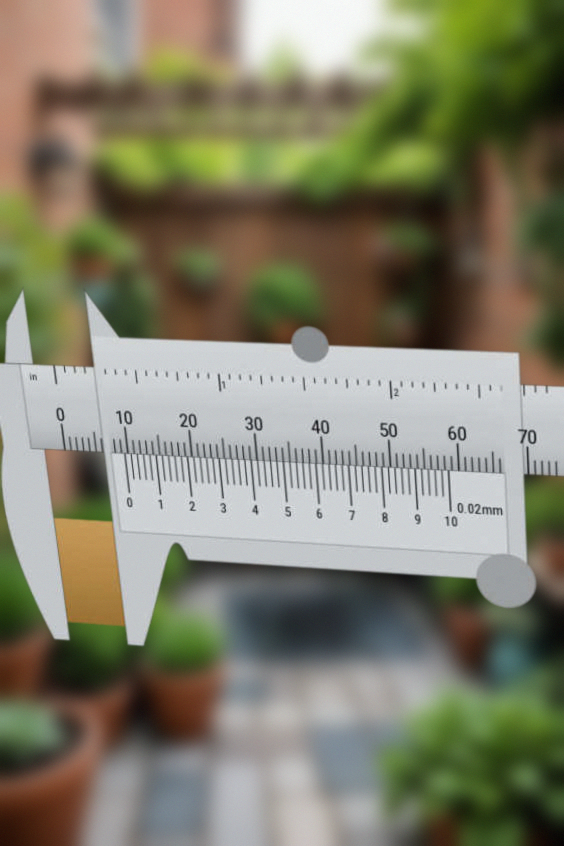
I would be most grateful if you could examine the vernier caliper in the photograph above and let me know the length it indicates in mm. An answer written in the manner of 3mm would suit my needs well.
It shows 9.5mm
